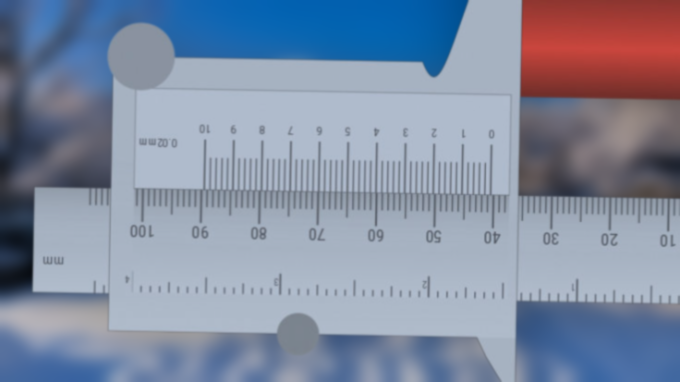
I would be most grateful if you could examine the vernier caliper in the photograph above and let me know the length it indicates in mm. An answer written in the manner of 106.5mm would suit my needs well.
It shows 40.5mm
